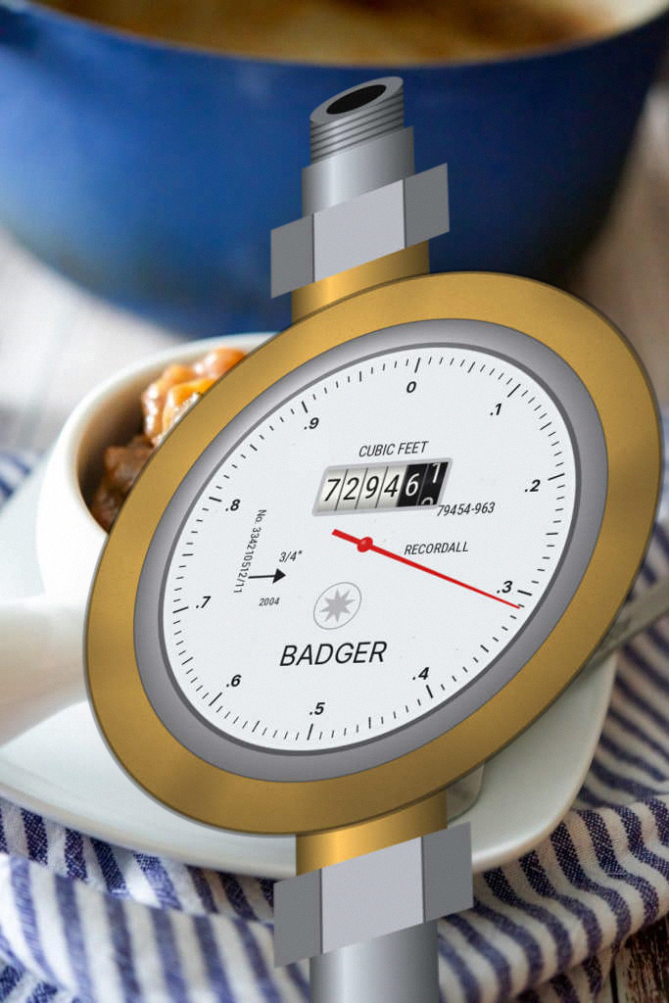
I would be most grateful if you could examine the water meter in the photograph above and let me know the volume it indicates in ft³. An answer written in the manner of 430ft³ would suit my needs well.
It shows 729461.31ft³
